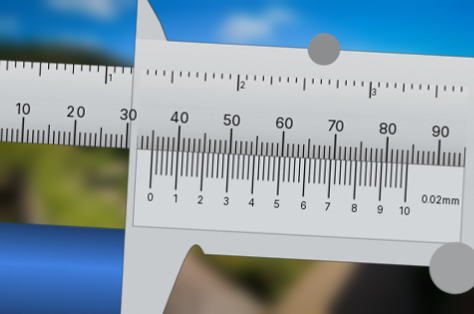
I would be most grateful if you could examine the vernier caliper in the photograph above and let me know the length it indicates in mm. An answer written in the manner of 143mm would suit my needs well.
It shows 35.0mm
